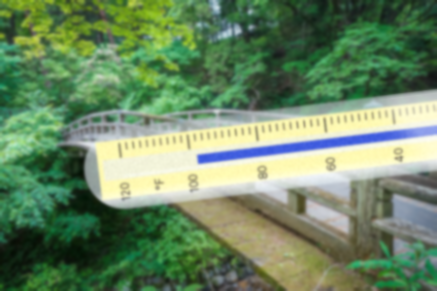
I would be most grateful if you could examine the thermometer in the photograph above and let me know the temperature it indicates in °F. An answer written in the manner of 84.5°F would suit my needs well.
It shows 98°F
